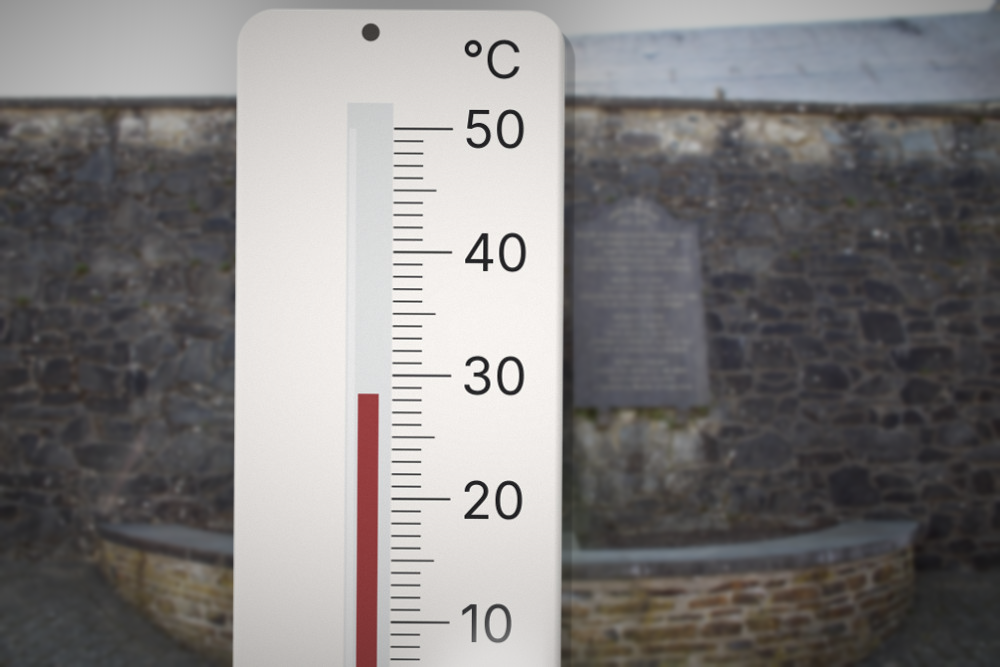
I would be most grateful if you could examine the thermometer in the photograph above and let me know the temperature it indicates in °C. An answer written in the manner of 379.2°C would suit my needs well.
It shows 28.5°C
